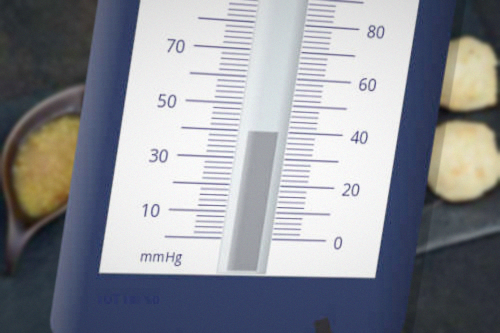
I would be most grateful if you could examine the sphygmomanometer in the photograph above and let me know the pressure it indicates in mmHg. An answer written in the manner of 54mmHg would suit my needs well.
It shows 40mmHg
